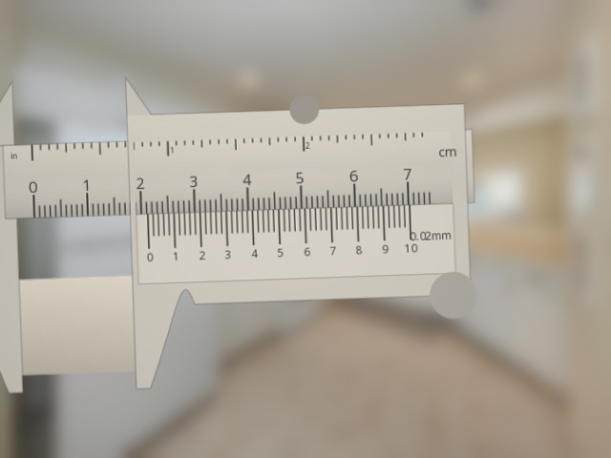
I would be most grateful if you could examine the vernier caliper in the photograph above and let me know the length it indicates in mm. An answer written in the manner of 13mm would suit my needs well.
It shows 21.2mm
